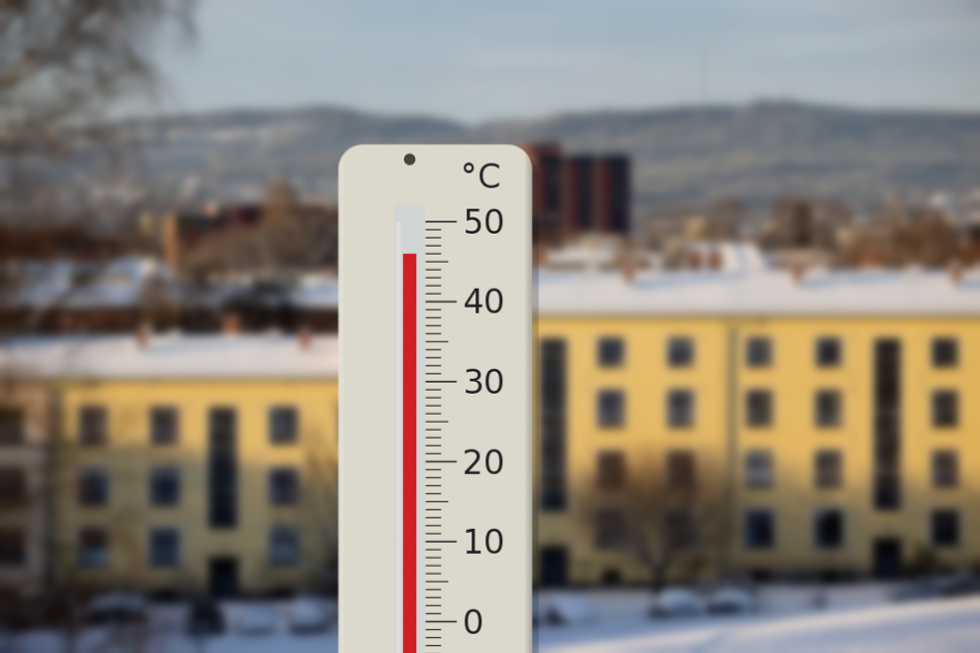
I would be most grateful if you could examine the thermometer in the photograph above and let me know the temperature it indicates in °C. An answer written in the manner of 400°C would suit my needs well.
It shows 46°C
